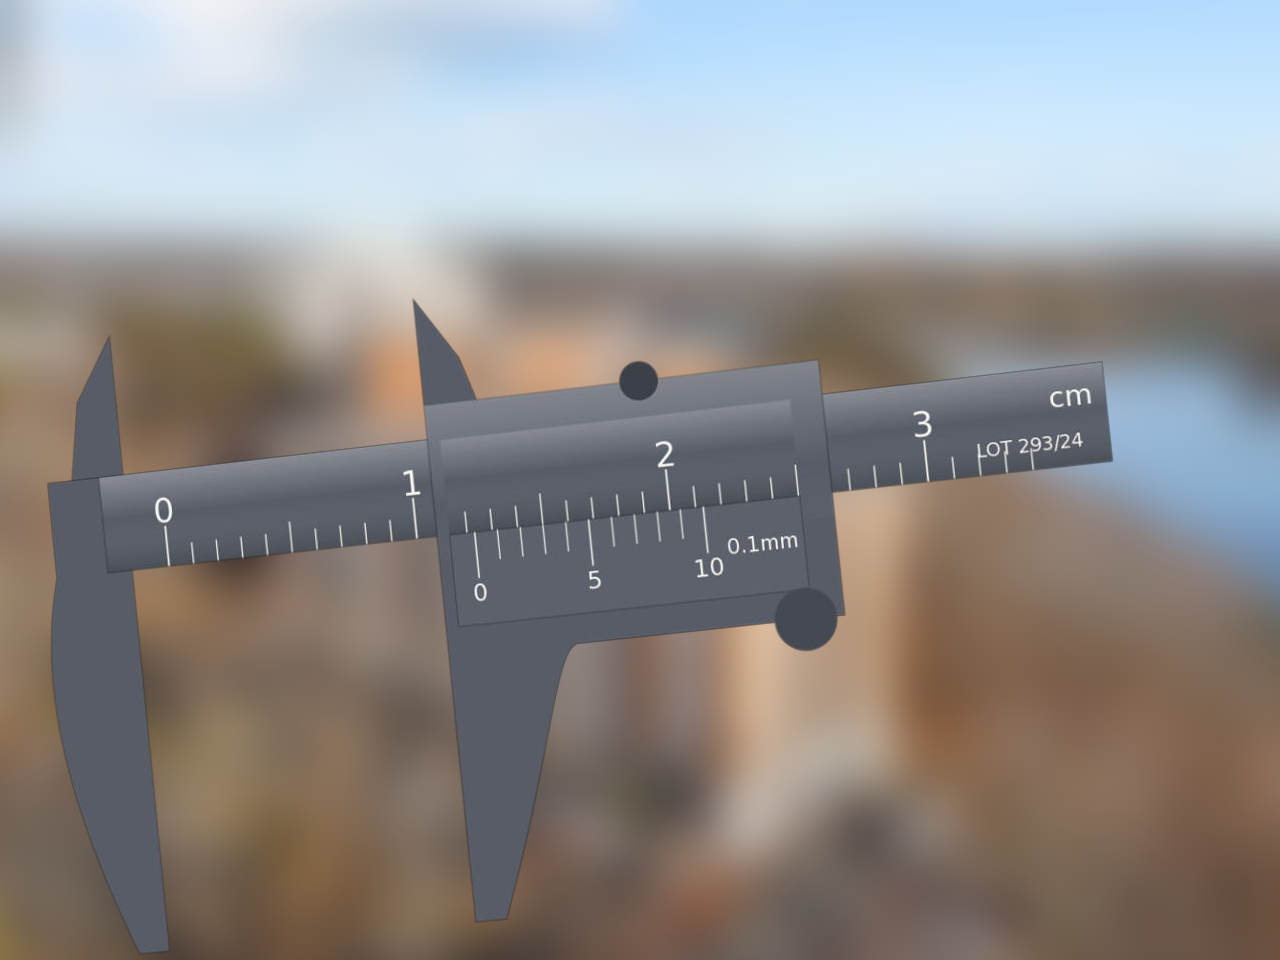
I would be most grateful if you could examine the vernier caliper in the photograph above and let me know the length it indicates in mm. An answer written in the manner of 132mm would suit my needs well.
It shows 12.3mm
